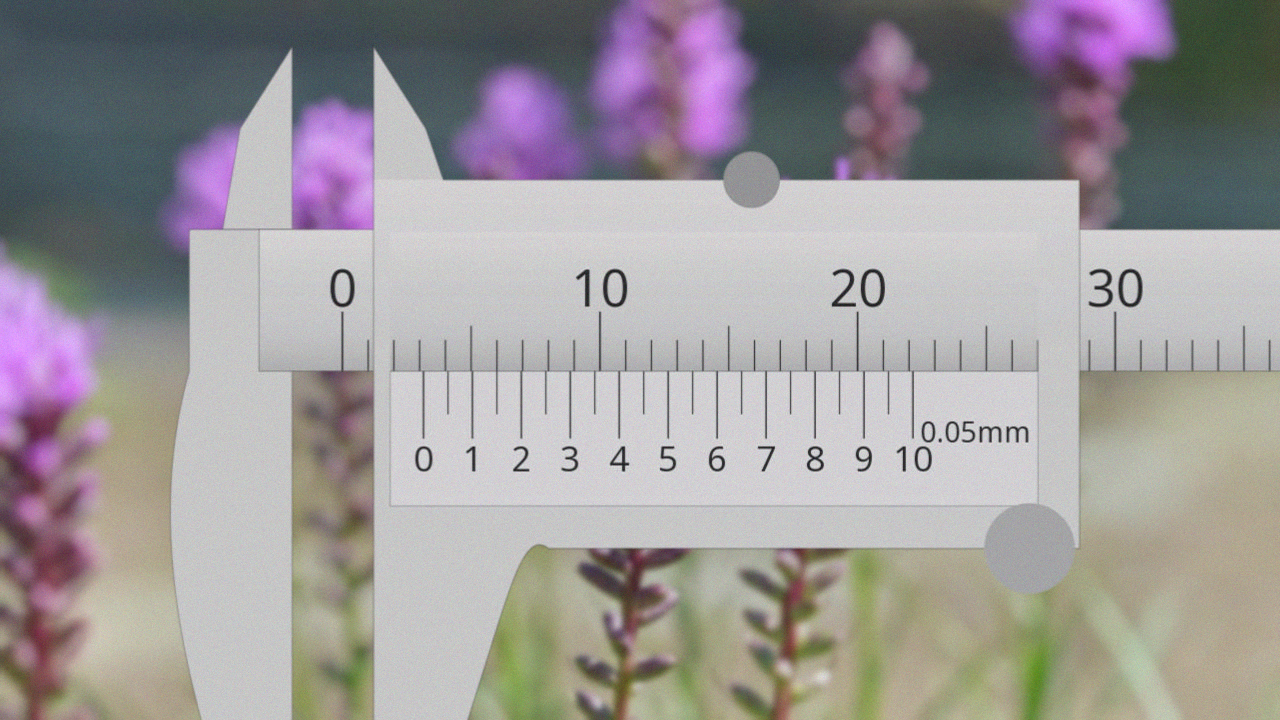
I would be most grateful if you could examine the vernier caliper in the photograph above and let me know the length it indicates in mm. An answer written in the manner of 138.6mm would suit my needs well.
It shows 3.15mm
